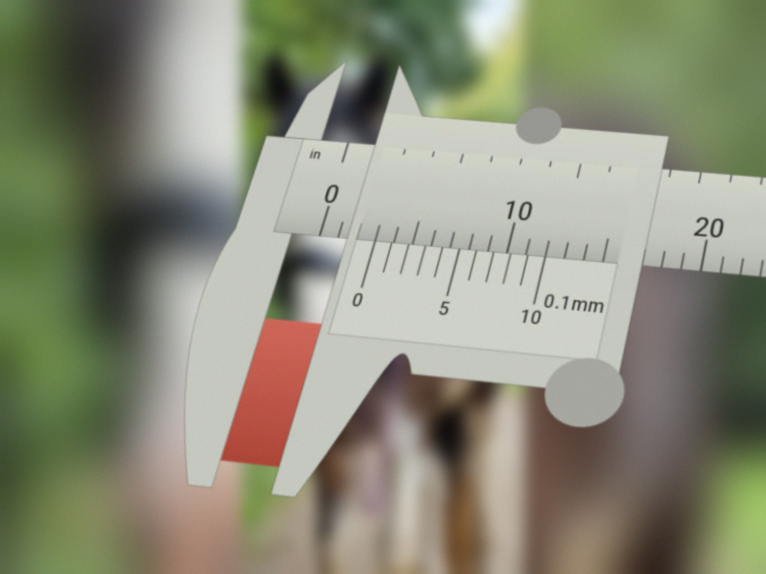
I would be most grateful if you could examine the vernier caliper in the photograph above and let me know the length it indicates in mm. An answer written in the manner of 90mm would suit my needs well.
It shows 3.0mm
